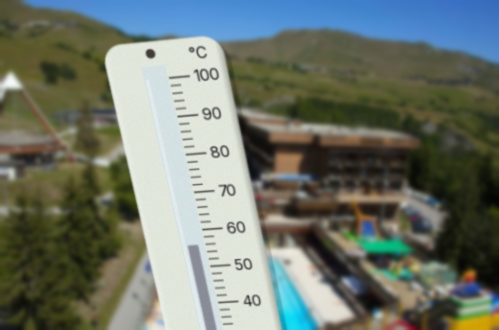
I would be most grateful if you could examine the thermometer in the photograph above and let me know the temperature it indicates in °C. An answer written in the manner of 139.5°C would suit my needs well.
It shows 56°C
